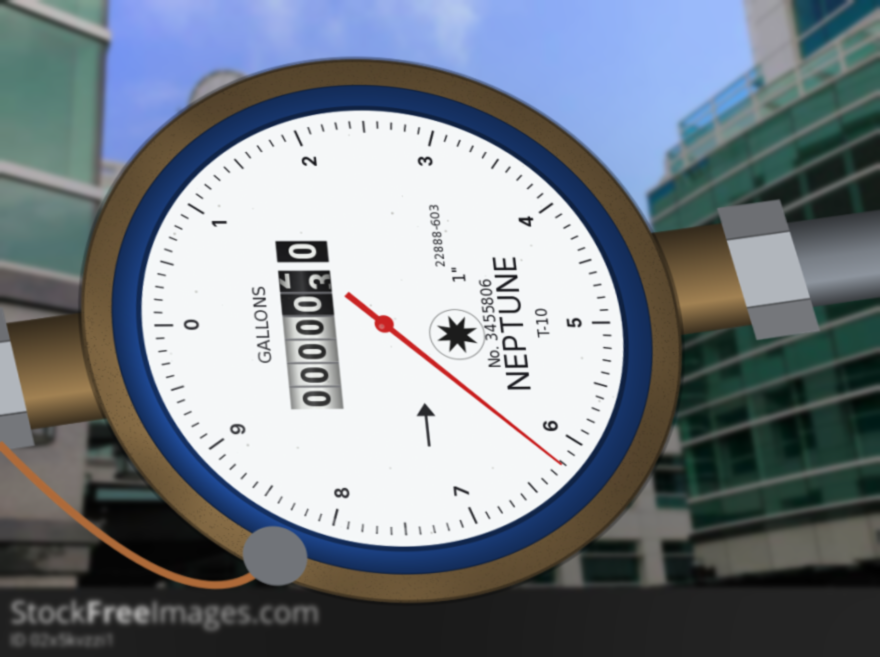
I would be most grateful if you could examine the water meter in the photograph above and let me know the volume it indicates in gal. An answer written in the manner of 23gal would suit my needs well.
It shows 26.2gal
